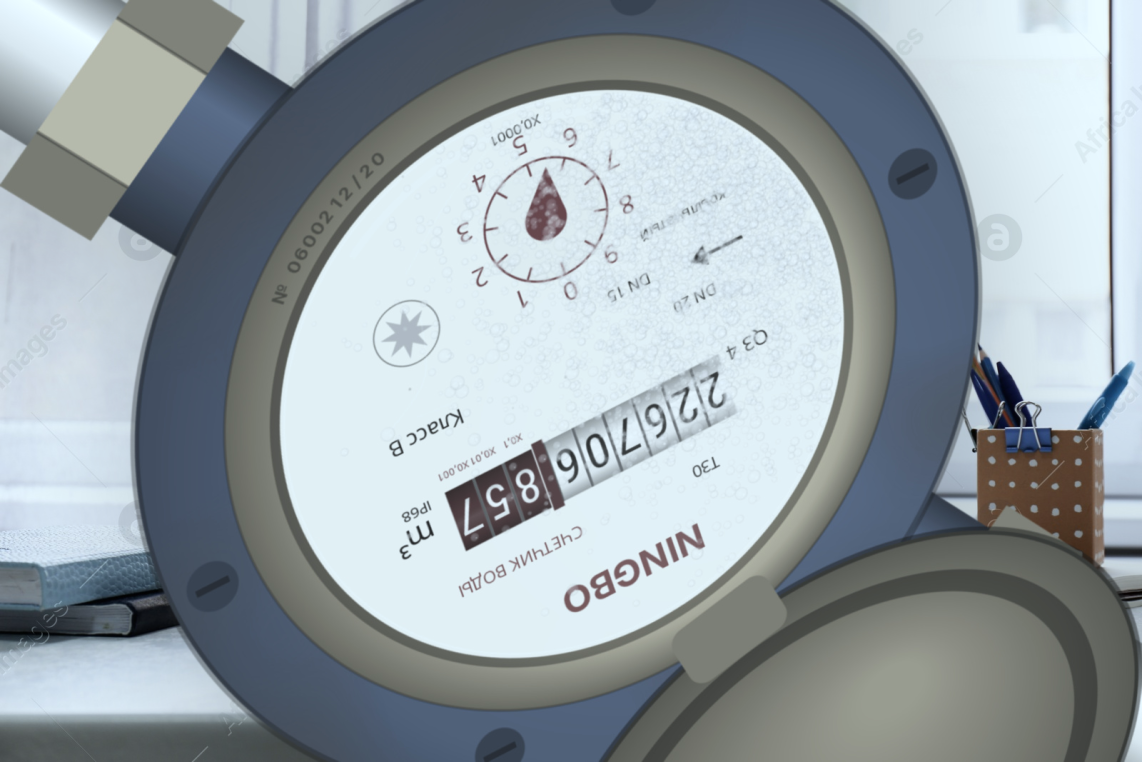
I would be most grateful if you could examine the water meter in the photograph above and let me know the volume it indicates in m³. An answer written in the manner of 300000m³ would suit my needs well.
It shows 226706.8575m³
